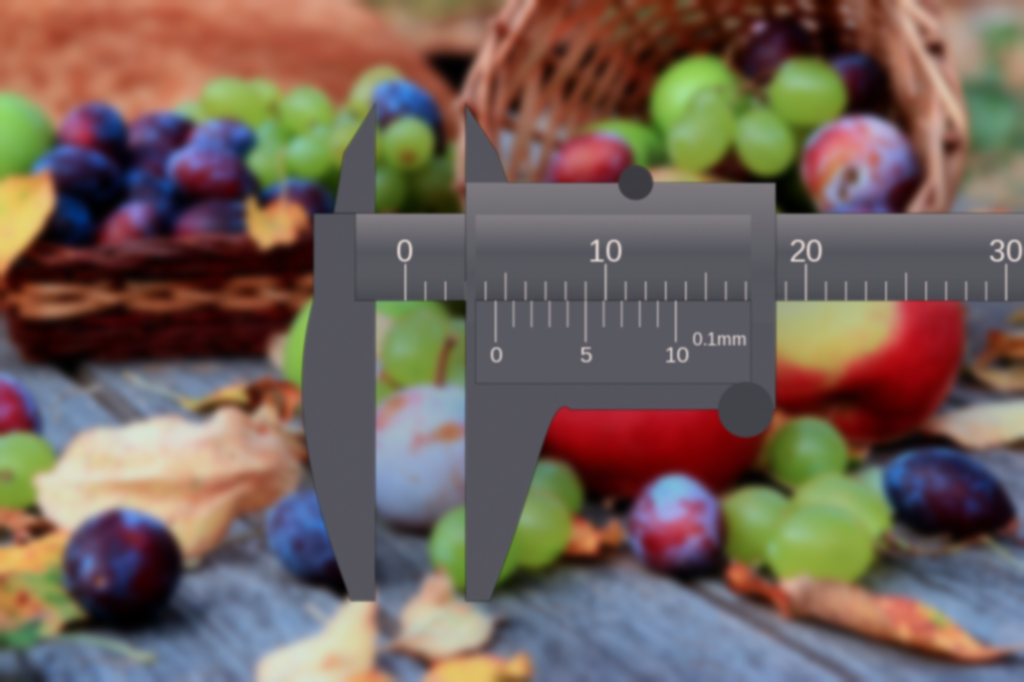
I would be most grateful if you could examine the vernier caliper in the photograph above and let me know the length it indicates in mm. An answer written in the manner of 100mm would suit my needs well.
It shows 4.5mm
